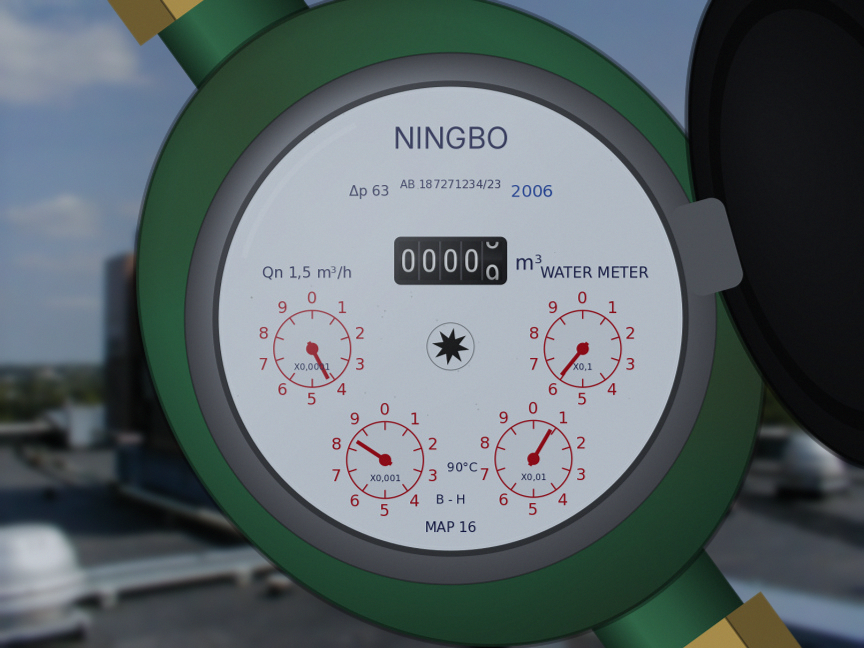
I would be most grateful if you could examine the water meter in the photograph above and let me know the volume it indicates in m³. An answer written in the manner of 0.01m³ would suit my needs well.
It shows 8.6084m³
